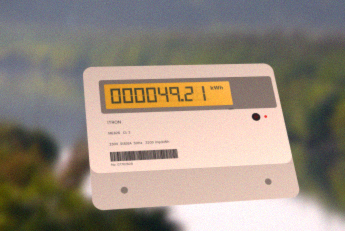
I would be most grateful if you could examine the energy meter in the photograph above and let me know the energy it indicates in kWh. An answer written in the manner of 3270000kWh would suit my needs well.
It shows 49.21kWh
